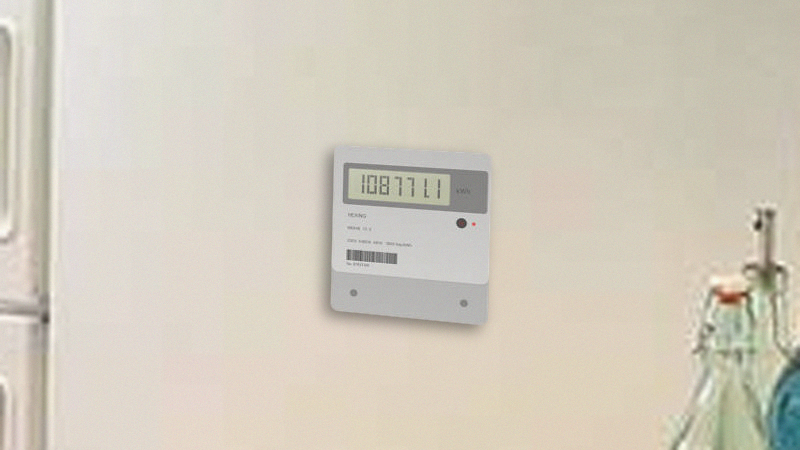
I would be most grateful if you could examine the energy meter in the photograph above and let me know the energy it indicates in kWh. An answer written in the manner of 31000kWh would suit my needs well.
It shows 108771.1kWh
